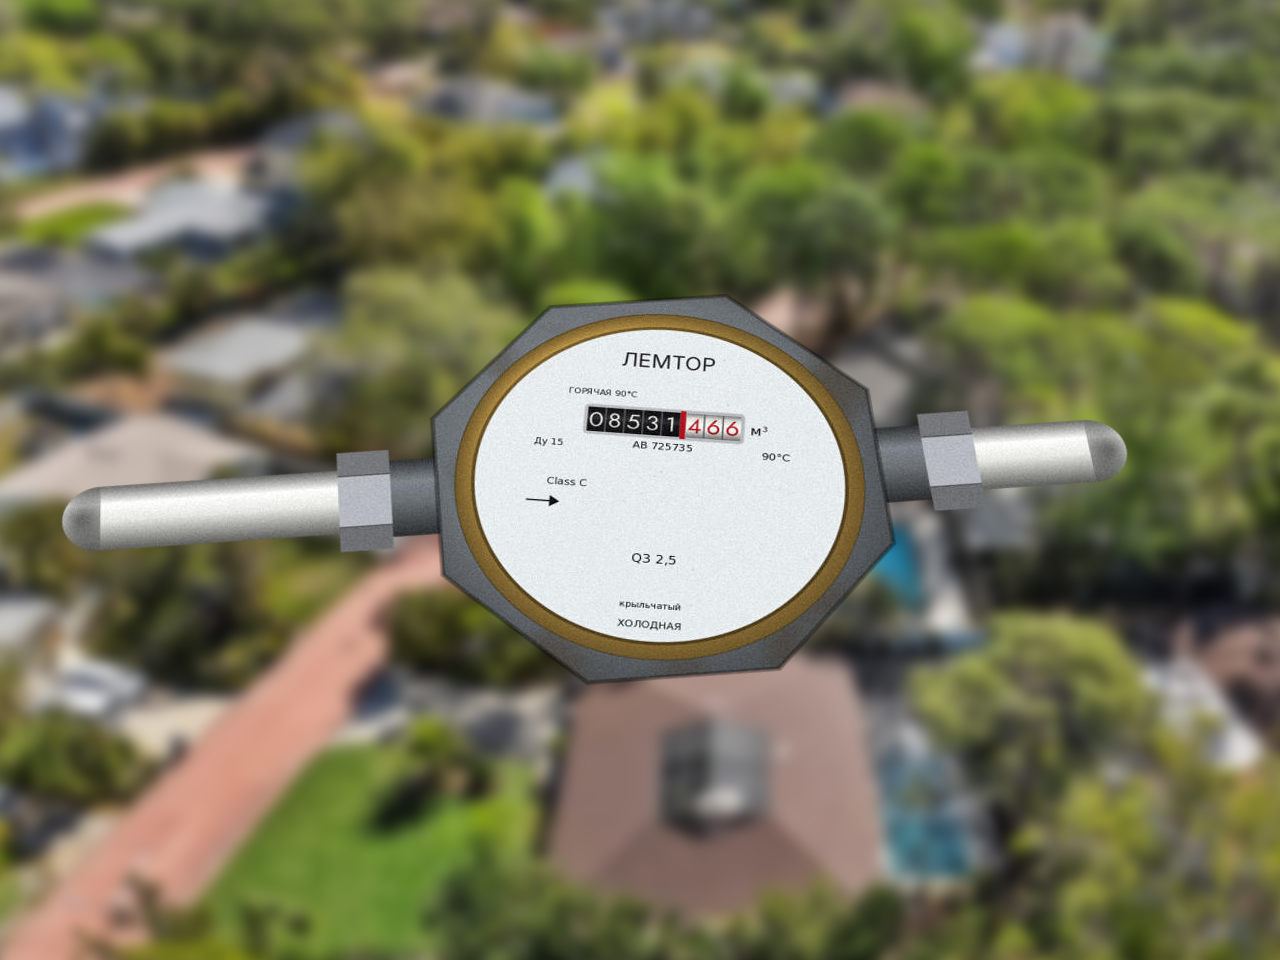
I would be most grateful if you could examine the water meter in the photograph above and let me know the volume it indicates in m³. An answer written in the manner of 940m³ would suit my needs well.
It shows 8531.466m³
